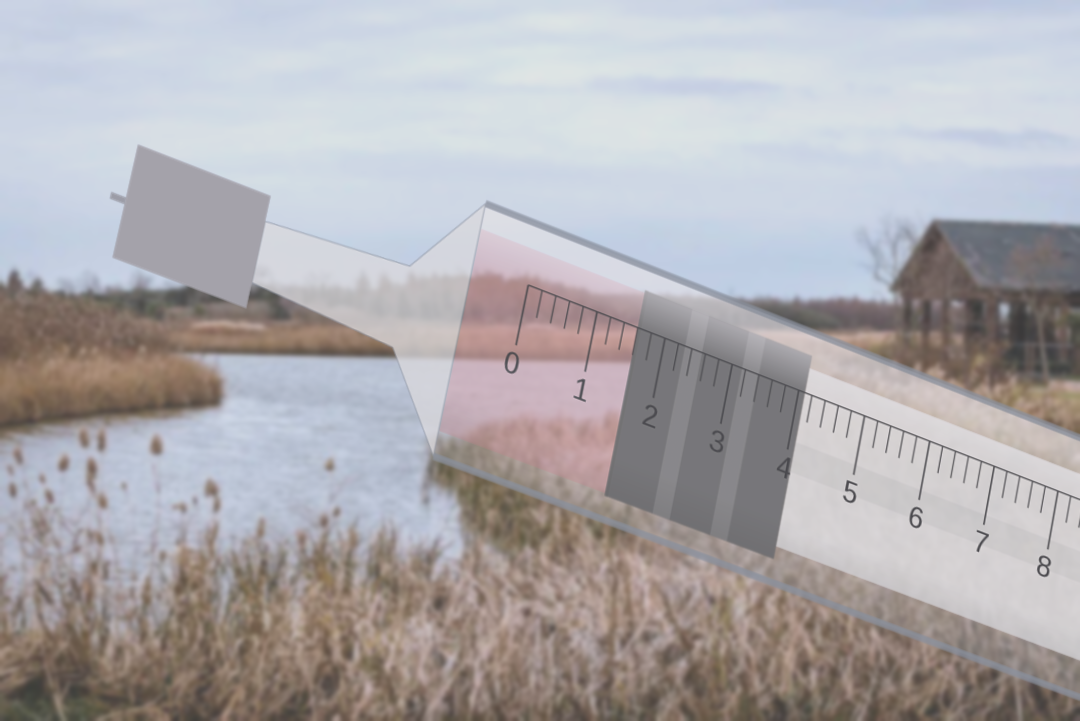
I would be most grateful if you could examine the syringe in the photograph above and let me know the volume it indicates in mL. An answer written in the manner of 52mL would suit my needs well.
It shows 1.6mL
